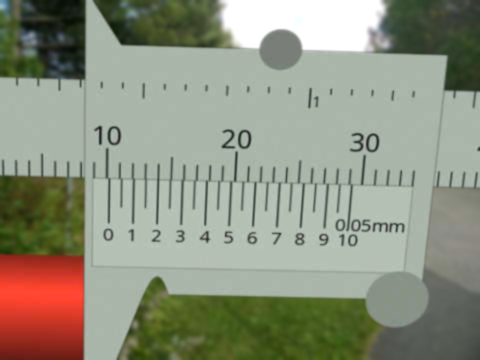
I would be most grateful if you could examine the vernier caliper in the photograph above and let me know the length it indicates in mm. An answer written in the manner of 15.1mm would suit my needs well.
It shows 10.2mm
